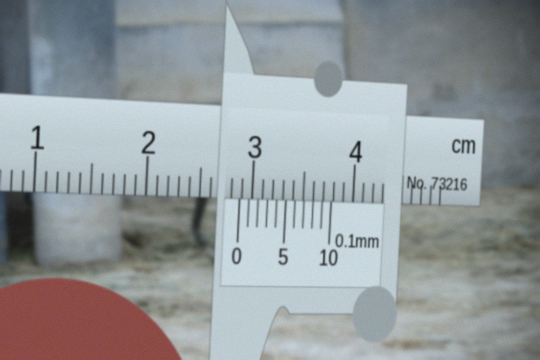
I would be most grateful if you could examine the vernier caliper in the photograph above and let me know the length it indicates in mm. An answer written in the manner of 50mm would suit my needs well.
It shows 28.8mm
